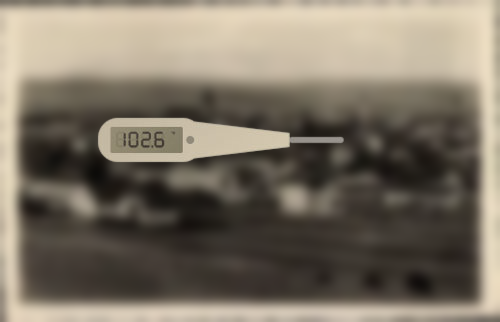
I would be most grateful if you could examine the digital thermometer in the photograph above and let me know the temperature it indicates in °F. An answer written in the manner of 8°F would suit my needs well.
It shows 102.6°F
